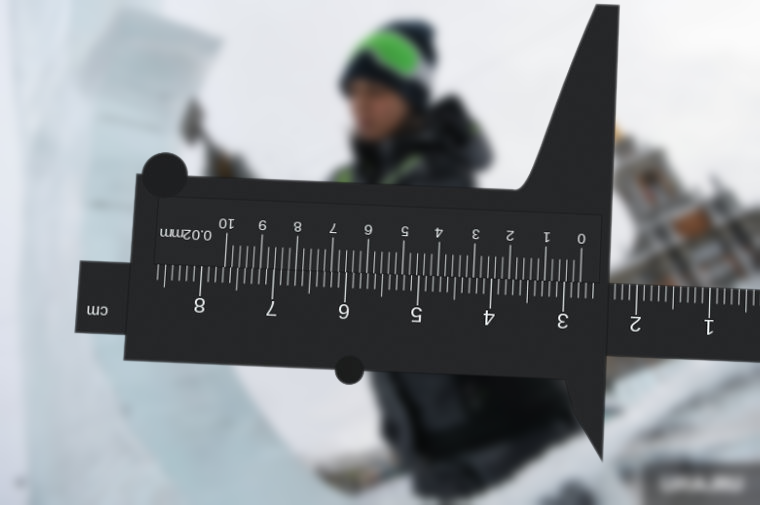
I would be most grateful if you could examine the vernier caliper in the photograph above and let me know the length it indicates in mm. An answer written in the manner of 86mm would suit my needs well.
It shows 27.8mm
